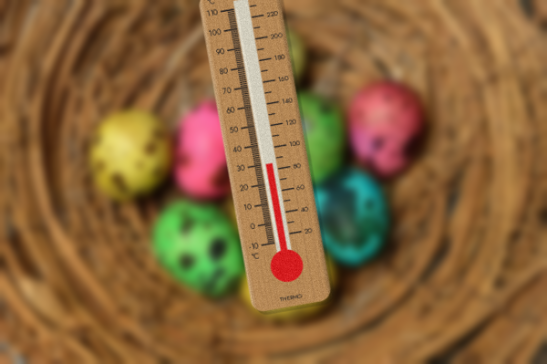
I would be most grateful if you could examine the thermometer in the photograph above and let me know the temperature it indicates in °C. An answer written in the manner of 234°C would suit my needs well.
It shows 30°C
